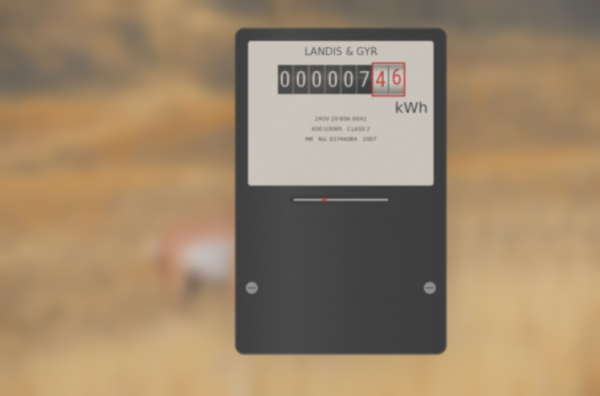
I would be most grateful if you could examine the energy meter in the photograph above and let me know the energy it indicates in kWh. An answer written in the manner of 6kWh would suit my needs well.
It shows 7.46kWh
